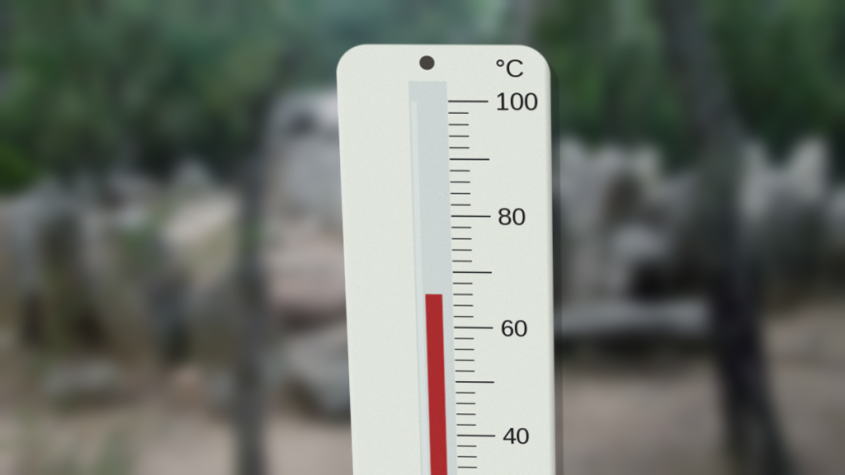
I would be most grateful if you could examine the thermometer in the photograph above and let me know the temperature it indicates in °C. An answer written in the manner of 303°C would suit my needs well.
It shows 66°C
